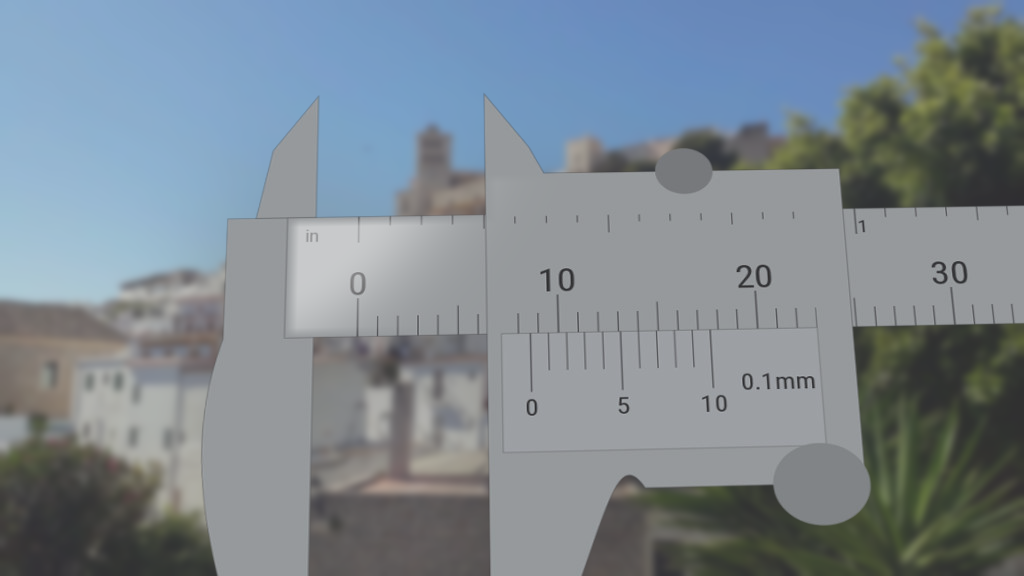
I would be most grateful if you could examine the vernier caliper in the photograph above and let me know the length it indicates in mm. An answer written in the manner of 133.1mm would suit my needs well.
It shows 8.6mm
